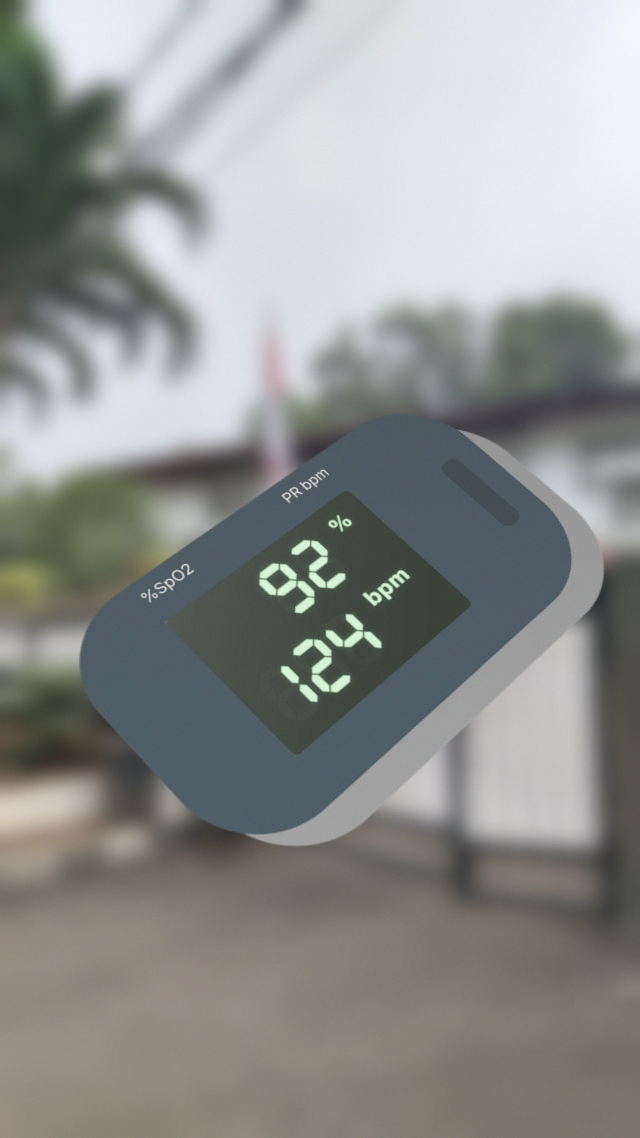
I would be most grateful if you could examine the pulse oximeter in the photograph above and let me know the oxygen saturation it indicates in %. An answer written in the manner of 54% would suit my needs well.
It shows 92%
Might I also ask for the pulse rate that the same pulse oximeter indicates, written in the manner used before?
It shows 124bpm
